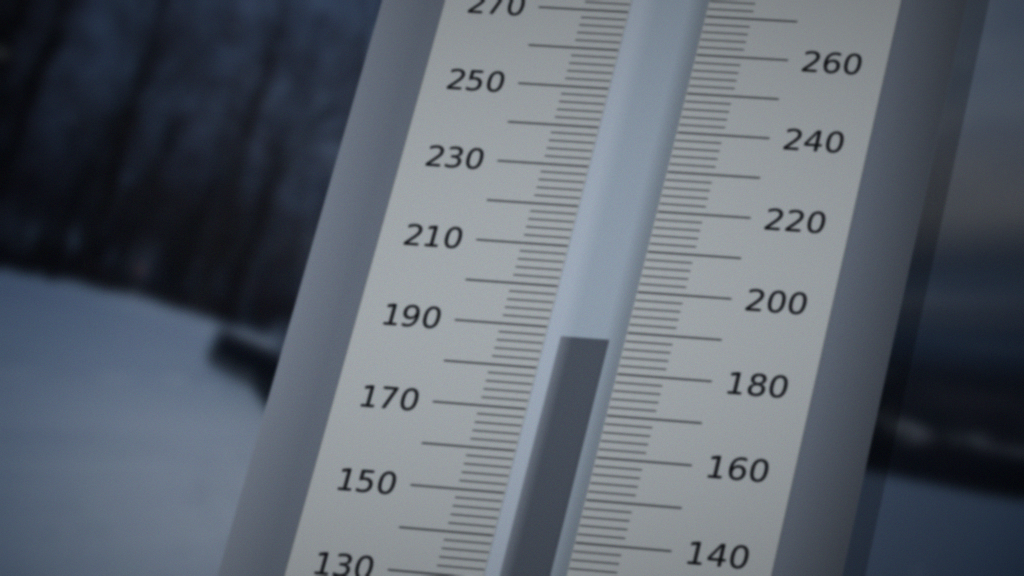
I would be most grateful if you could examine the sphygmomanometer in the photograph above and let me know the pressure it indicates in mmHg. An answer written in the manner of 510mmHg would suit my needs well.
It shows 188mmHg
